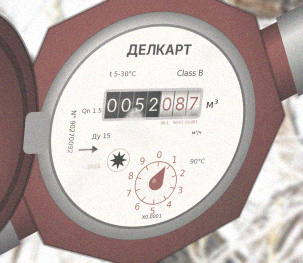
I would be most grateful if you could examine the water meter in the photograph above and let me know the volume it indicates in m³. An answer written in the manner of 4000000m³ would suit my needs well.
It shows 52.0870m³
